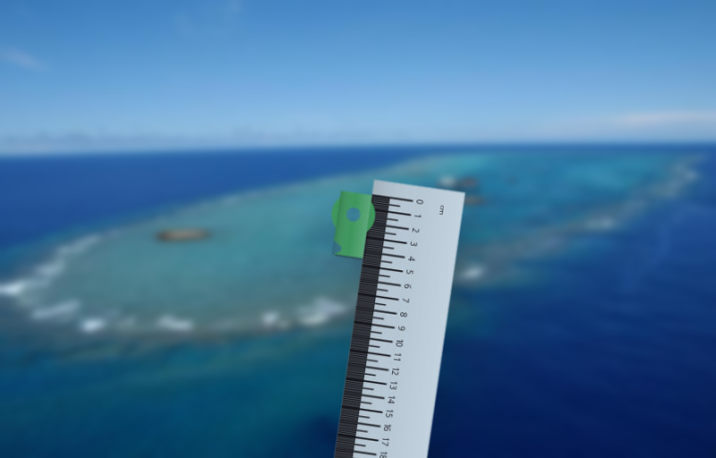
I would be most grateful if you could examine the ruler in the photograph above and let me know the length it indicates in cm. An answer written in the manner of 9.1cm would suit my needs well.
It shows 4.5cm
